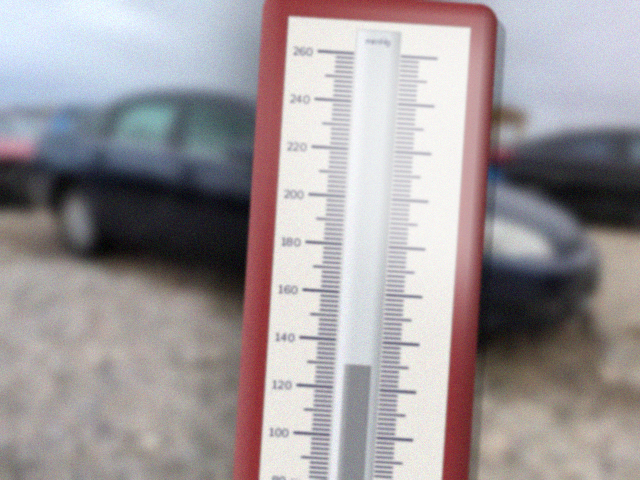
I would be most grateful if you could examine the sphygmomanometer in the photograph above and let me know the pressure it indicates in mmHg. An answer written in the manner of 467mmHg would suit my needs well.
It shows 130mmHg
